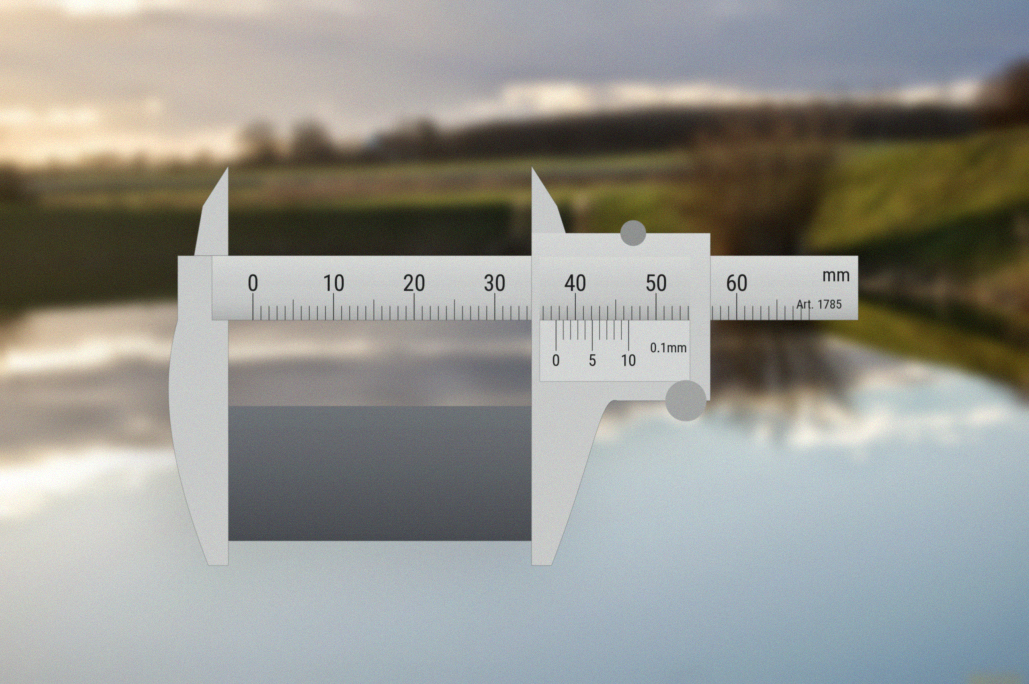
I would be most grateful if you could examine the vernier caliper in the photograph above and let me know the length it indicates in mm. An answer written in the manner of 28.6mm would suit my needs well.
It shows 37.6mm
